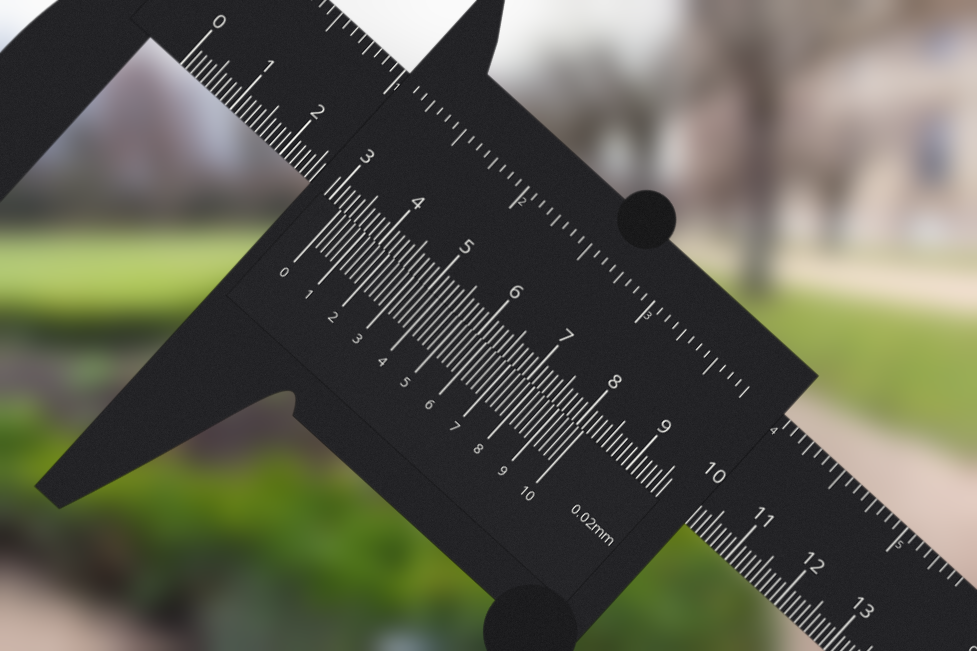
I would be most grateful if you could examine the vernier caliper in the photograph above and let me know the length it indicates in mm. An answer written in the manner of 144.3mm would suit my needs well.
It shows 32.4mm
